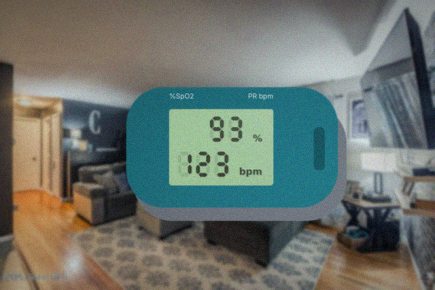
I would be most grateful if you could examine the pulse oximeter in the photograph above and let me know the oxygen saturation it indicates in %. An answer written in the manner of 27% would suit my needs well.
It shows 93%
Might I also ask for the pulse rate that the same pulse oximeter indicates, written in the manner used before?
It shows 123bpm
